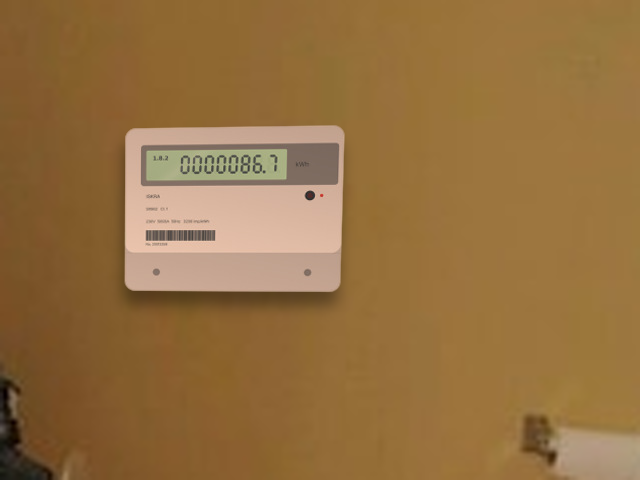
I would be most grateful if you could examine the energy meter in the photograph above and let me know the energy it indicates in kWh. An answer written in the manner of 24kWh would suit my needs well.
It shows 86.7kWh
